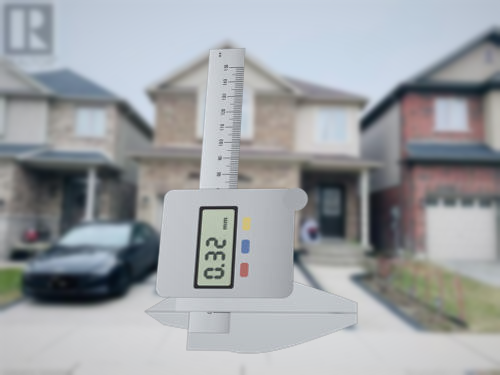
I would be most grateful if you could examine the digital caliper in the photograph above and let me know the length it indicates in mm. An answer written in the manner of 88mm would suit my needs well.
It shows 0.32mm
